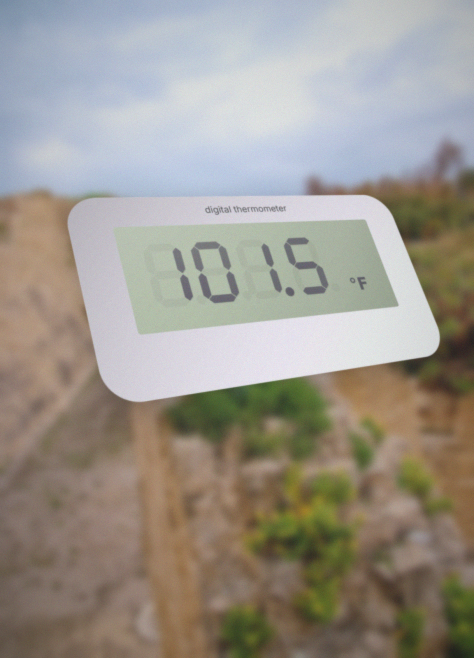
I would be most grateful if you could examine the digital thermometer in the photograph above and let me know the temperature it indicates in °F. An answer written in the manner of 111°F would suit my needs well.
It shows 101.5°F
